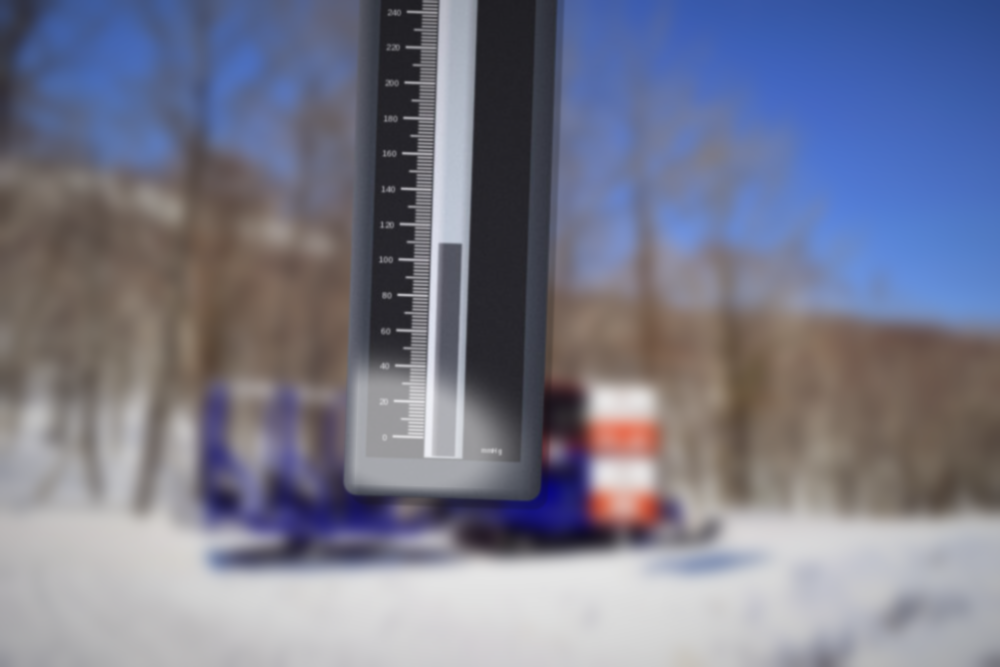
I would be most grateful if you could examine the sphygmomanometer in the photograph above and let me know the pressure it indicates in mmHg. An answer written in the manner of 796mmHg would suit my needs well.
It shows 110mmHg
